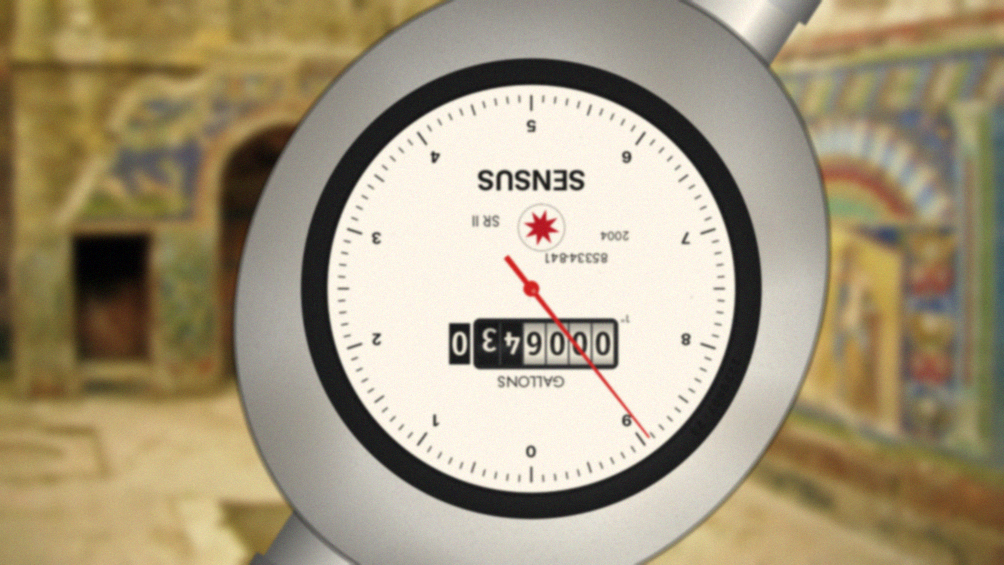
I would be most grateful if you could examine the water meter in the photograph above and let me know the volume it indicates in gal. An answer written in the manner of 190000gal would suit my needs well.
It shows 6428.9gal
